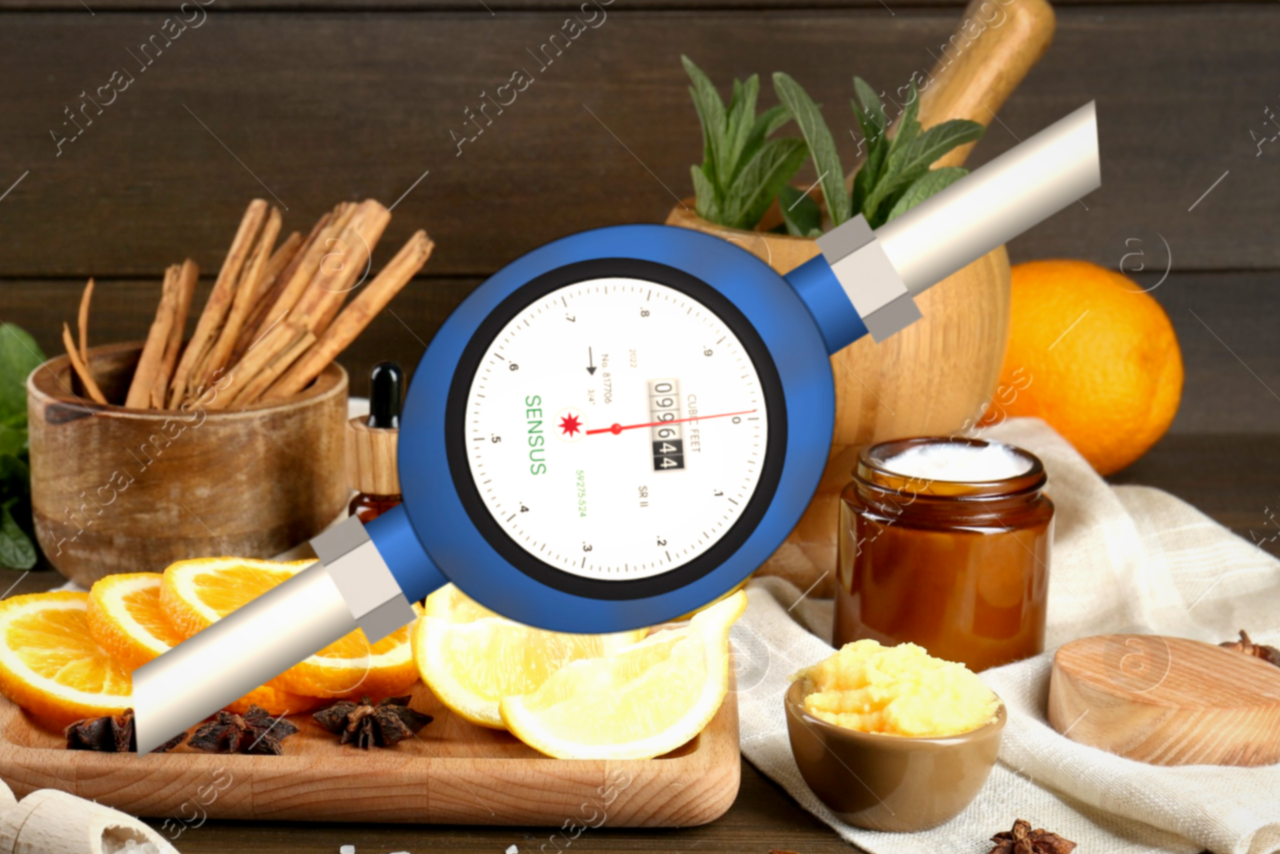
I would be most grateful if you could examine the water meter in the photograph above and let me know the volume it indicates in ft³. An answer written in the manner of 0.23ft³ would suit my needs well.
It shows 99643.99ft³
